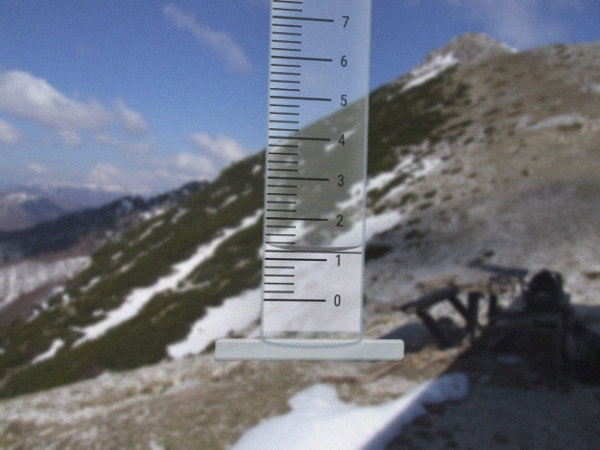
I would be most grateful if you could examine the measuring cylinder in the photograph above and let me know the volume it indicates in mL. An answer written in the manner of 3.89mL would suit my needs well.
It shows 1.2mL
